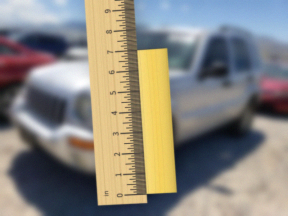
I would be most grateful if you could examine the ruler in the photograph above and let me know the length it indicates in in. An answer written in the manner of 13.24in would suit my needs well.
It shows 7in
